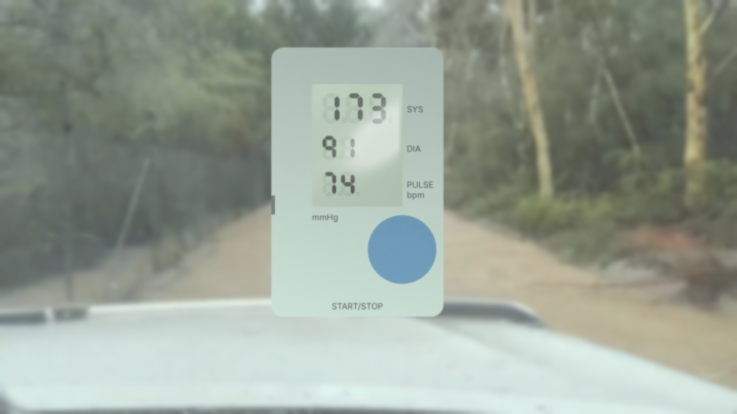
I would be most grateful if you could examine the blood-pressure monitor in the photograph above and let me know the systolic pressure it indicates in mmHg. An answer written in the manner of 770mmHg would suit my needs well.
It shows 173mmHg
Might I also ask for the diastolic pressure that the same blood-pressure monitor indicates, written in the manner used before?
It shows 91mmHg
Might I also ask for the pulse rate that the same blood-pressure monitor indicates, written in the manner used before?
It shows 74bpm
